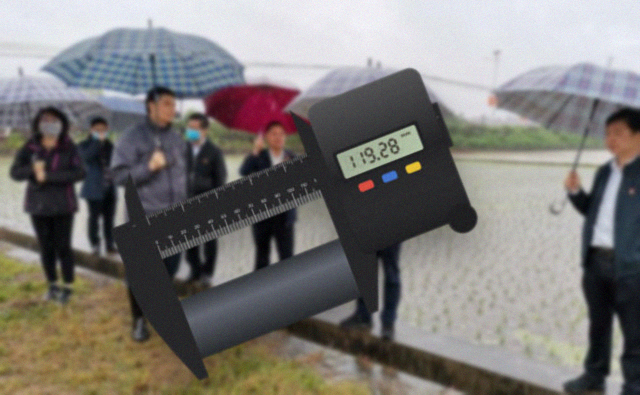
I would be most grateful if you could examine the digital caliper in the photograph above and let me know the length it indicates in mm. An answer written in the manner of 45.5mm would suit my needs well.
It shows 119.28mm
